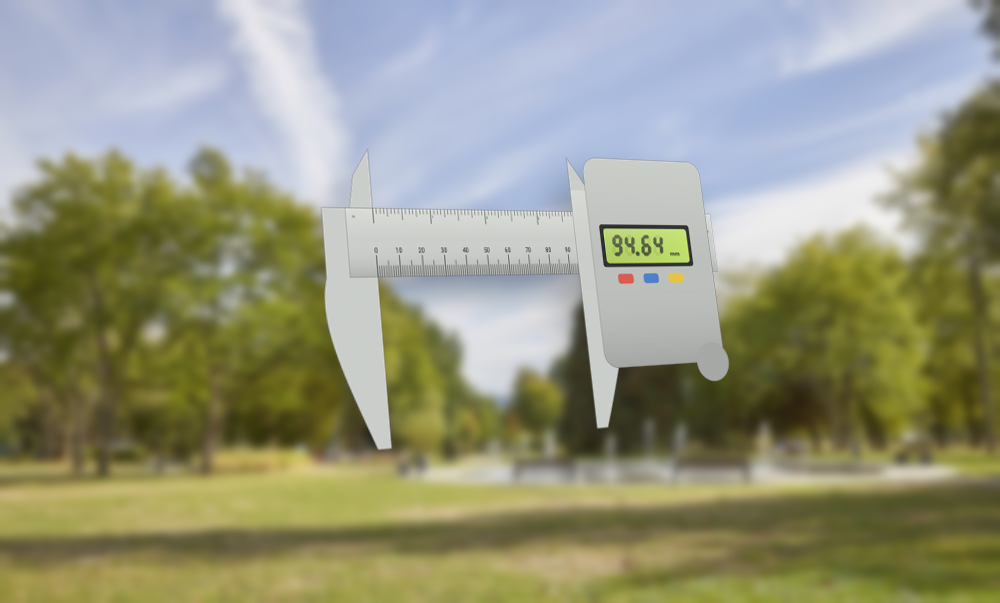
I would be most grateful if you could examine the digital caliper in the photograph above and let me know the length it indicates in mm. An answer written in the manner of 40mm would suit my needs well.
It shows 94.64mm
